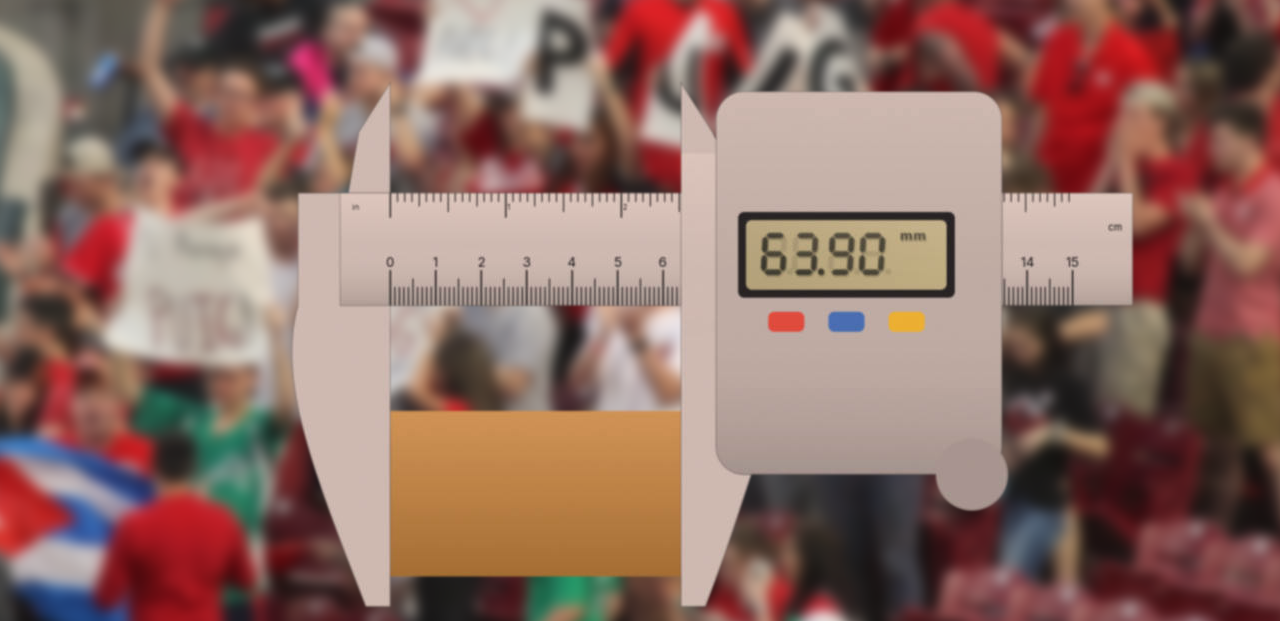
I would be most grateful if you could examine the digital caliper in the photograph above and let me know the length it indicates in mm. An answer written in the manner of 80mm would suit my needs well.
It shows 63.90mm
